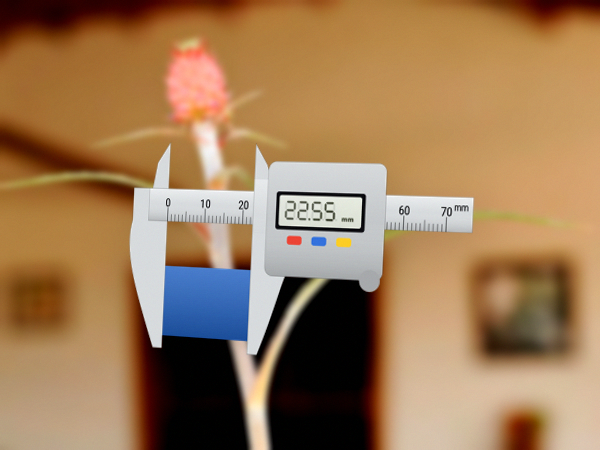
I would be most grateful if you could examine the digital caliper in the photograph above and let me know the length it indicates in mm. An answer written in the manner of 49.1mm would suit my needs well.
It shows 22.55mm
